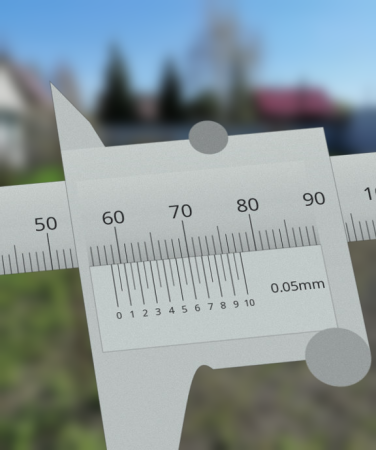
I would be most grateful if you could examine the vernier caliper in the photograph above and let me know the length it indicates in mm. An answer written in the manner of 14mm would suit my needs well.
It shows 58.6mm
